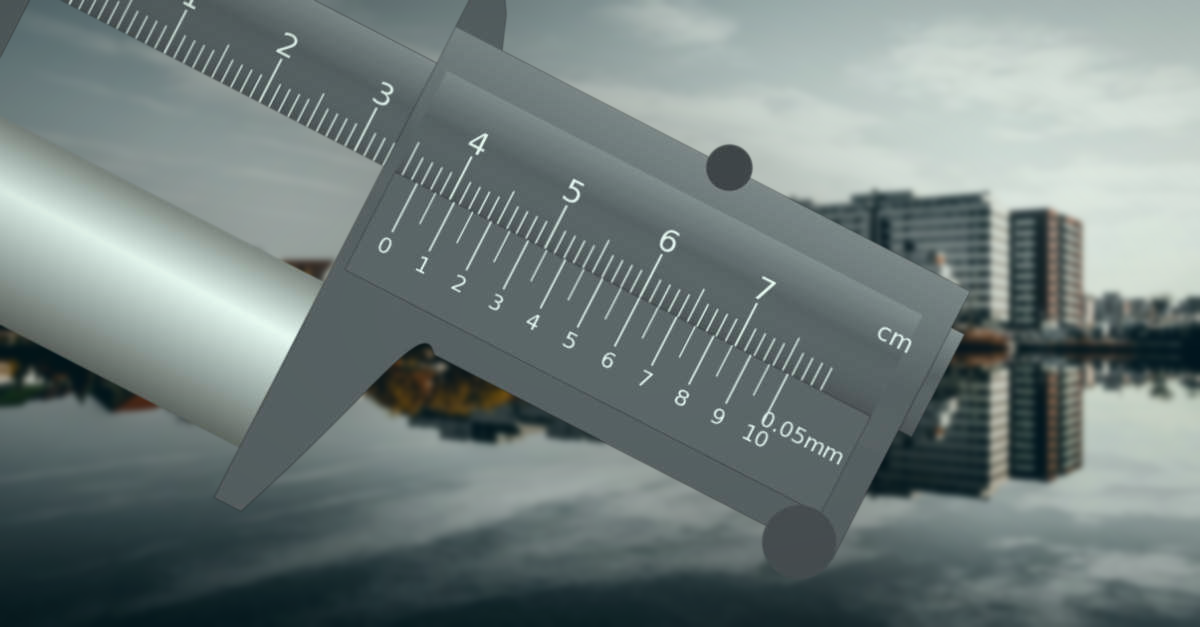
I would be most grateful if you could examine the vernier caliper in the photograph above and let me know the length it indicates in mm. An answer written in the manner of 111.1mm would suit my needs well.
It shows 36.6mm
